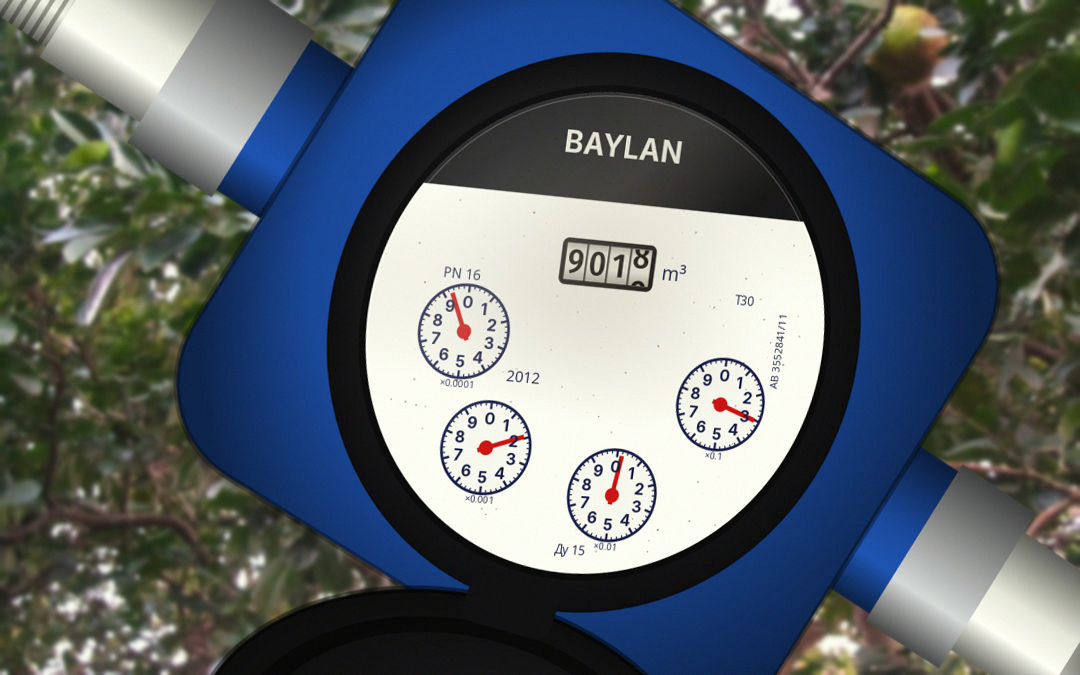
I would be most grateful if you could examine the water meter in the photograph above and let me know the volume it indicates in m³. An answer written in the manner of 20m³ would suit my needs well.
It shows 9018.3019m³
